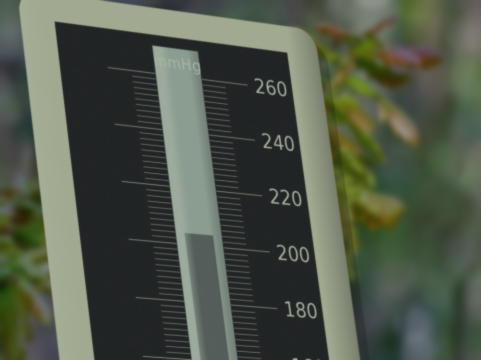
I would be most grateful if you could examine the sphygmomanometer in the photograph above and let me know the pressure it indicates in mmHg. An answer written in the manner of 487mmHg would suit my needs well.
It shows 204mmHg
